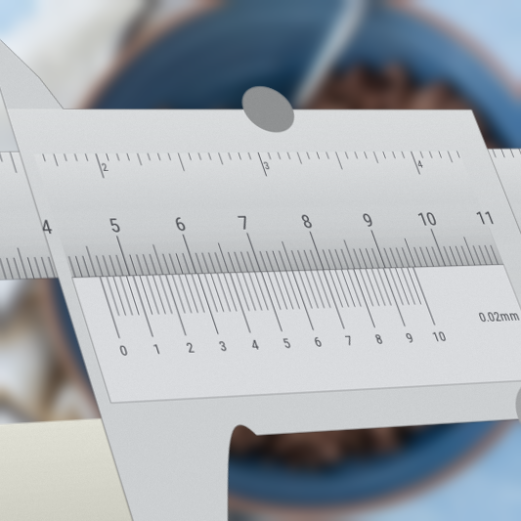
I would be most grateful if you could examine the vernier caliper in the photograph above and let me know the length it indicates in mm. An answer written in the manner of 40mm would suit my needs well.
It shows 45.6mm
